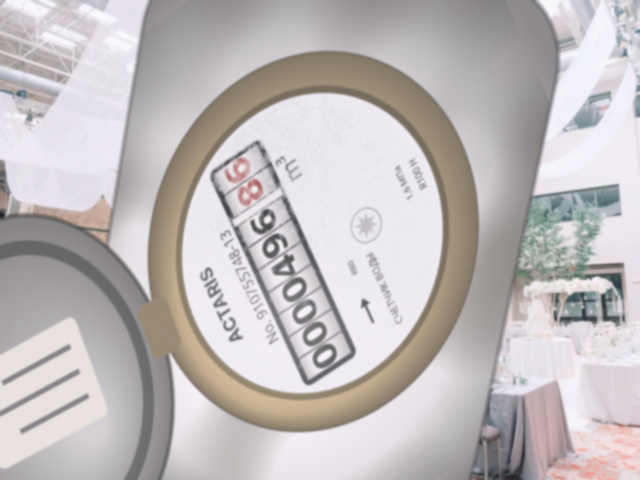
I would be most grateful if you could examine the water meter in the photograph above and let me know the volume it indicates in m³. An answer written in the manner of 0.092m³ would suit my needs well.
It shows 496.86m³
